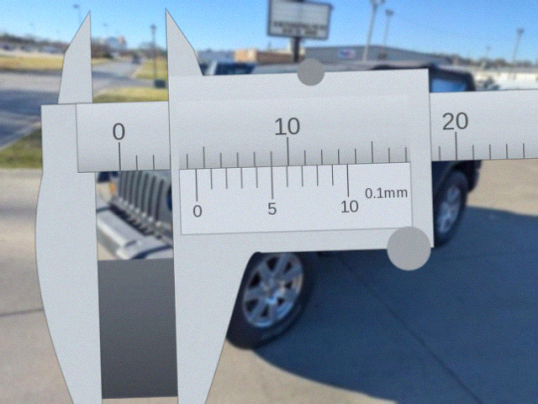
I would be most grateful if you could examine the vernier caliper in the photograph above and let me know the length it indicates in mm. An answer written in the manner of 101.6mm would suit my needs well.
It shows 4.5mm
